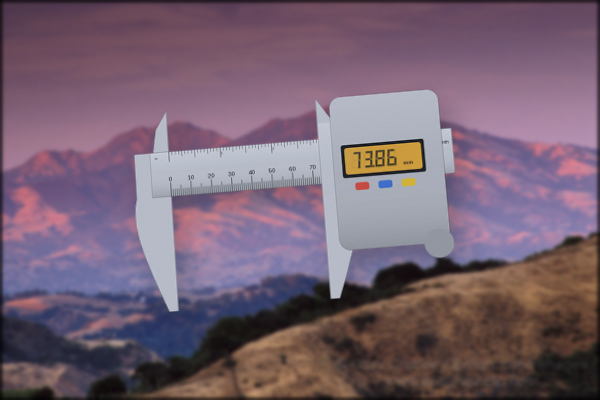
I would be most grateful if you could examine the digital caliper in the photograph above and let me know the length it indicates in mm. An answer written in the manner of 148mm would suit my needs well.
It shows 73.86mm
